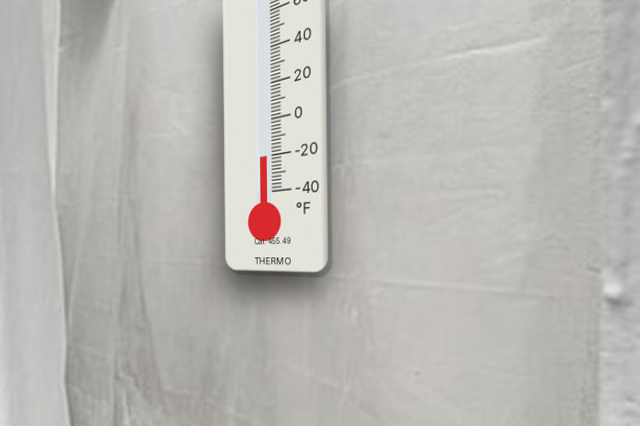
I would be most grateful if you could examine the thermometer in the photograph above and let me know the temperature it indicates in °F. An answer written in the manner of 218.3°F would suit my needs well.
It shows -20°F
